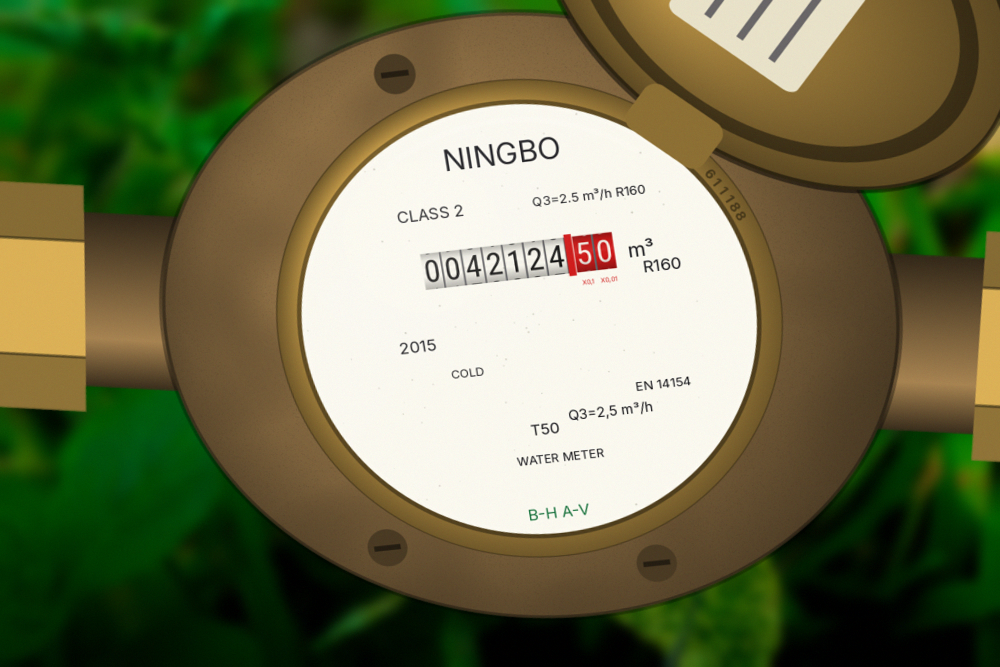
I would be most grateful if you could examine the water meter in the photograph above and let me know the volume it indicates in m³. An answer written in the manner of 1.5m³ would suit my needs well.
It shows 42124.50m³
